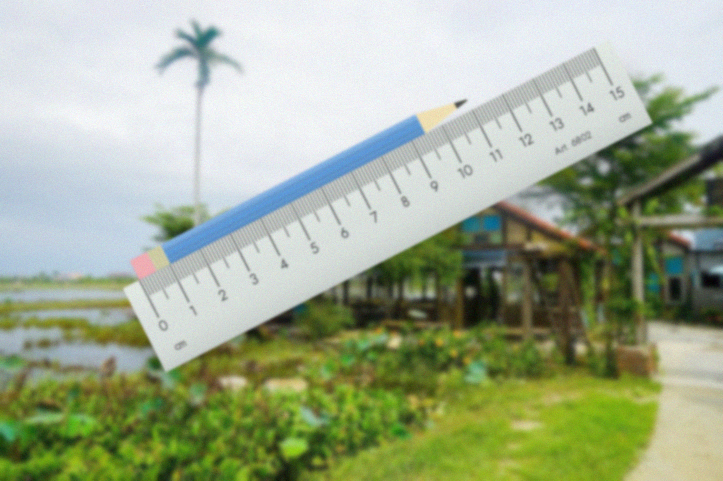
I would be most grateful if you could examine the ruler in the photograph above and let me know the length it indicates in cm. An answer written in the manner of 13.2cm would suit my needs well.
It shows 11cm
